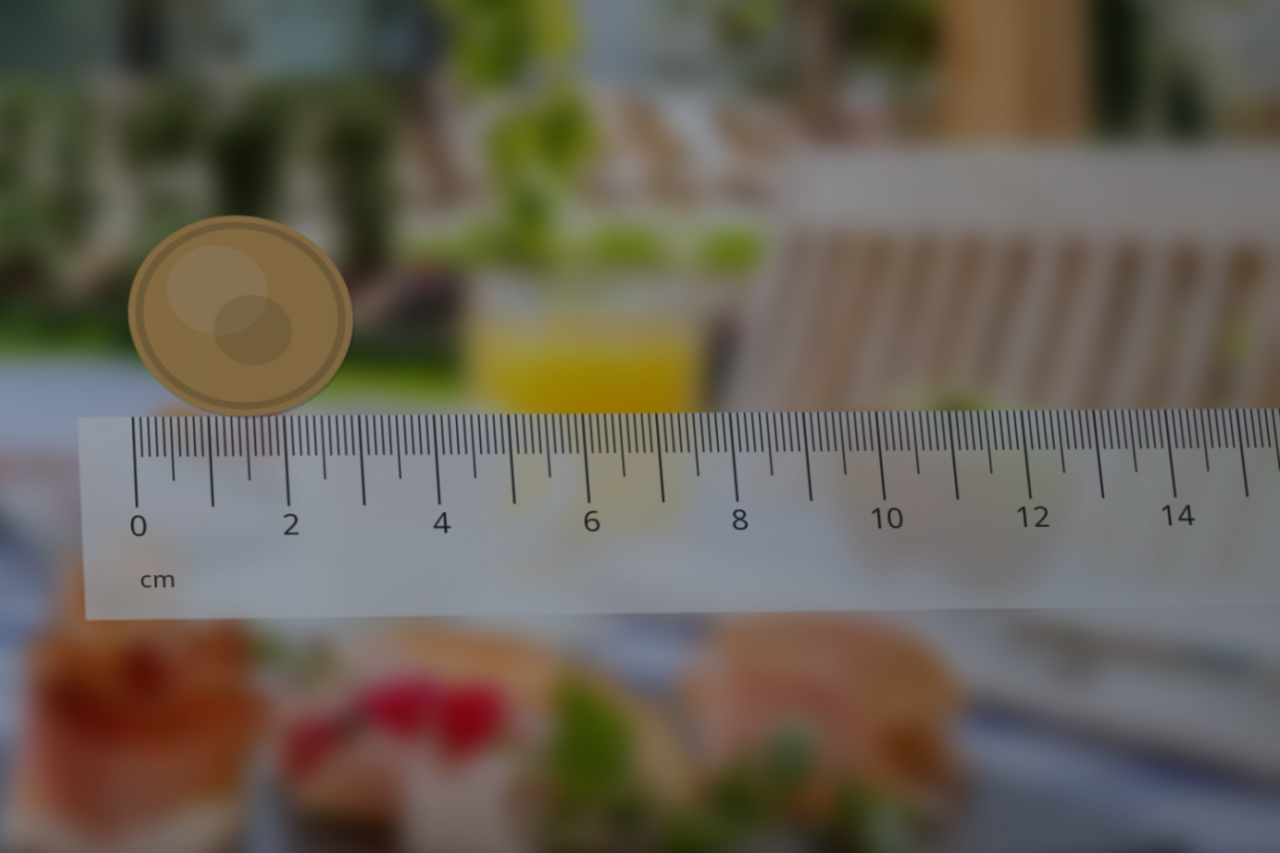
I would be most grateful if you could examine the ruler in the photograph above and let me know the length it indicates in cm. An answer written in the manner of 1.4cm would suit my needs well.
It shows 3cm
